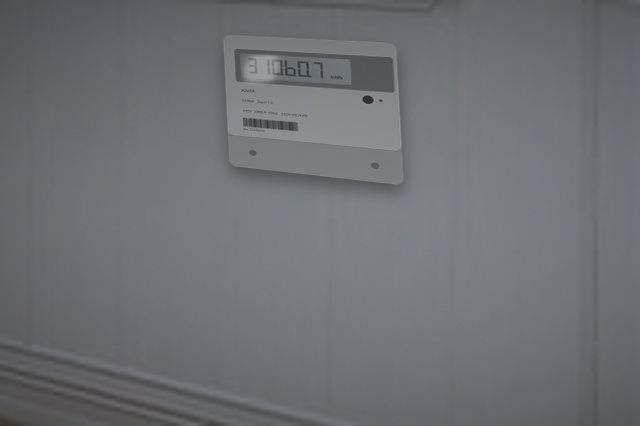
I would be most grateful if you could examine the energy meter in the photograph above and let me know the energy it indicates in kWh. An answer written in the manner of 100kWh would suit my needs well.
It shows 31060.7kWh
